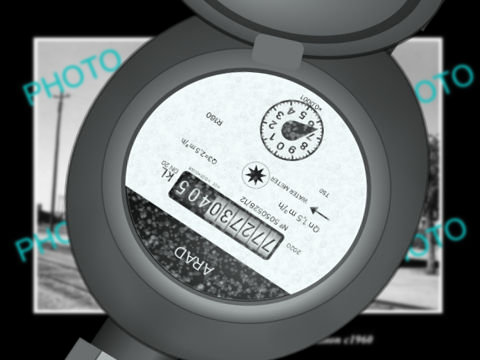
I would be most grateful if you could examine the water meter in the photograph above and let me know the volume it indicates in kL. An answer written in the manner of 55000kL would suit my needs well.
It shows 772730.4056kL
